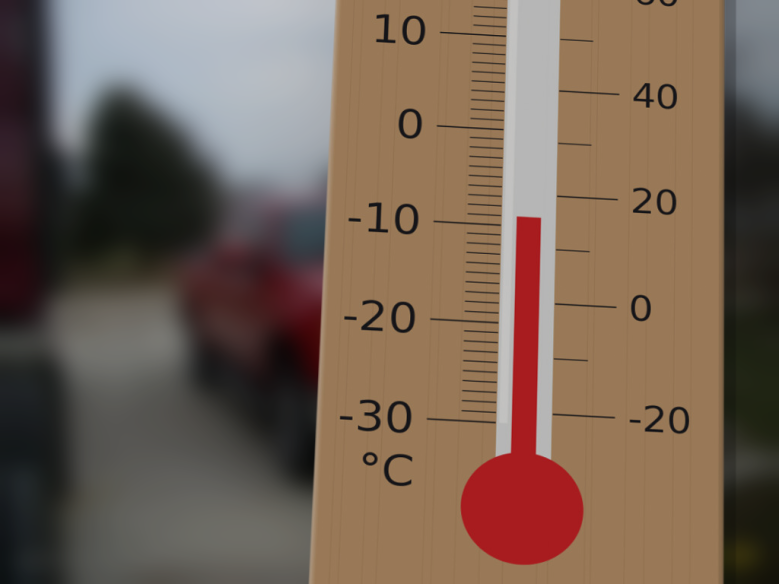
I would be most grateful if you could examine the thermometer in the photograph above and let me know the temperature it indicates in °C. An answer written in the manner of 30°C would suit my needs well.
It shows -9°C
